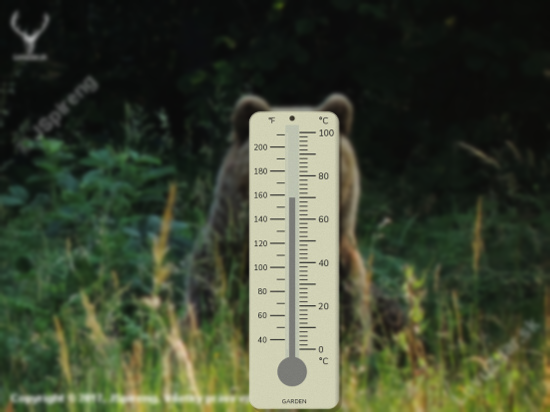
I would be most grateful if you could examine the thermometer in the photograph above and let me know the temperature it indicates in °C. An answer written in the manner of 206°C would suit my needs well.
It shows 70°C
